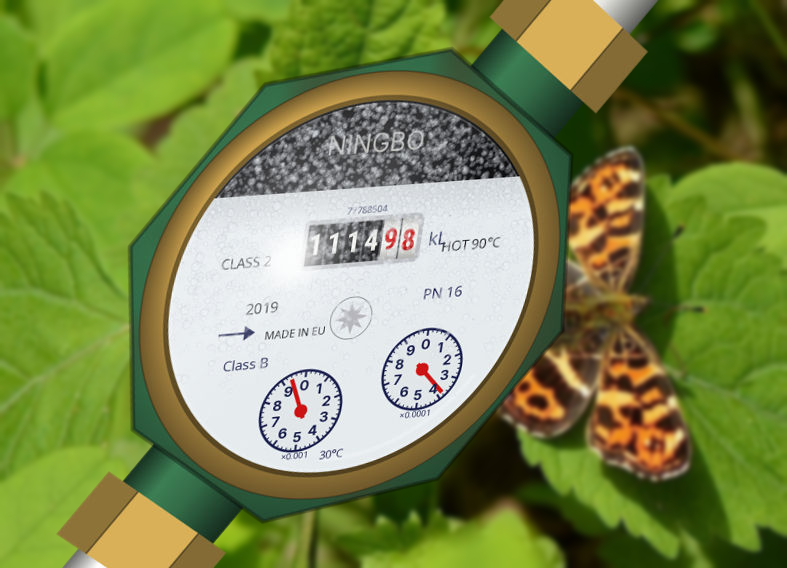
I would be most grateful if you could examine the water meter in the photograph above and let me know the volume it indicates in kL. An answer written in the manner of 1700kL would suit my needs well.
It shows 1114.9793kL
